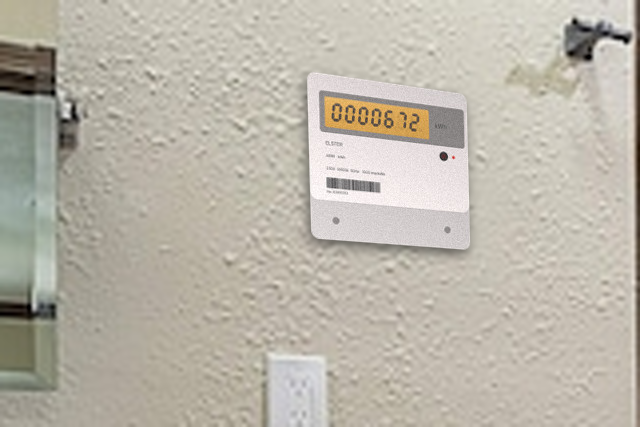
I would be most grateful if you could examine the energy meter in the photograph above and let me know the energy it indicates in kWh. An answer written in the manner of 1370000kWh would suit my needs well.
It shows 672kWh
